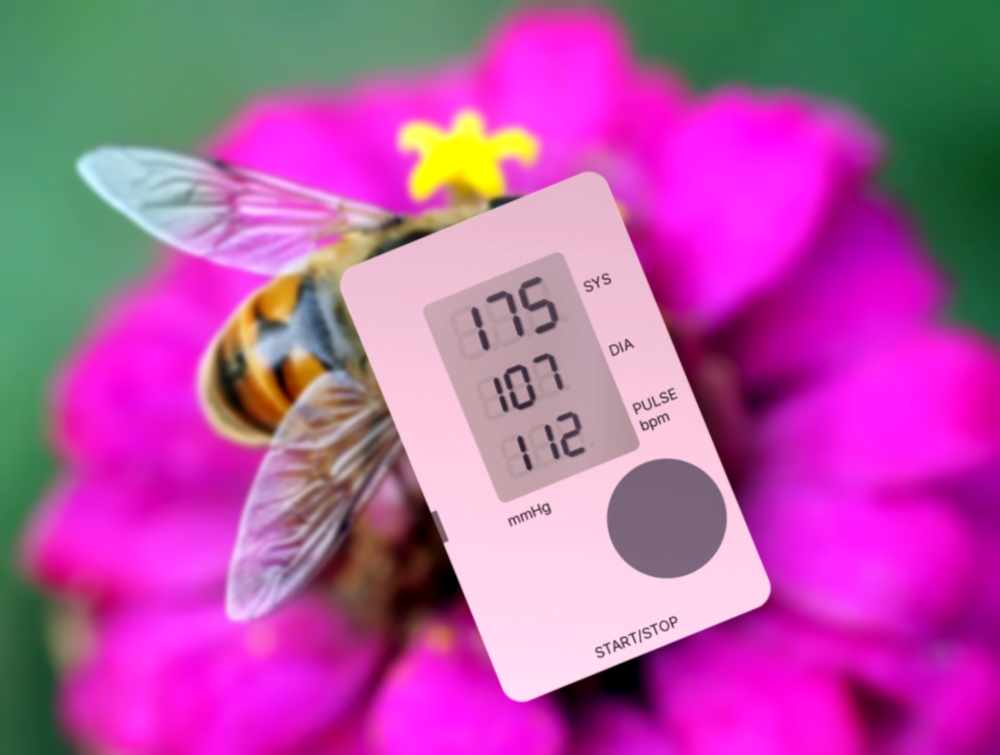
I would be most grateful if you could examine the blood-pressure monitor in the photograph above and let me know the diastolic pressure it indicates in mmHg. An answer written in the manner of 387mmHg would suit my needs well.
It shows 107mmHg
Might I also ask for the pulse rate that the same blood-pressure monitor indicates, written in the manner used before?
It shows 112bpm
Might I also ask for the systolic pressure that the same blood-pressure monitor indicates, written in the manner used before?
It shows 175mmHg
